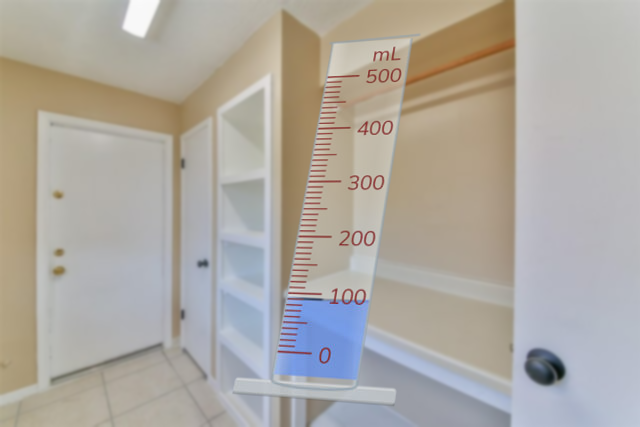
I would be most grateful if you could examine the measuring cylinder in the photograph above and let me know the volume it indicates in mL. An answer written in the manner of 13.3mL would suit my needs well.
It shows 90mL
